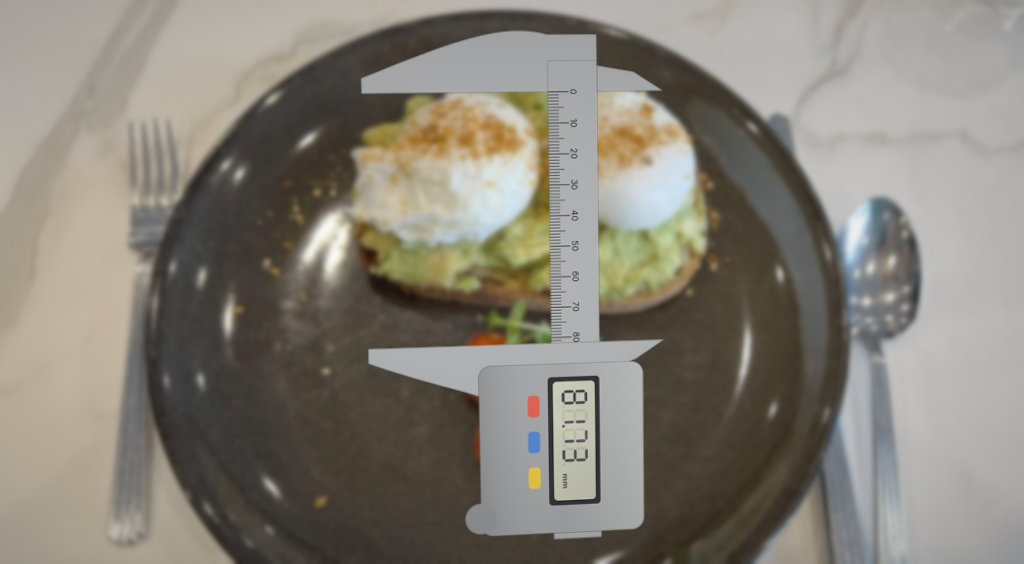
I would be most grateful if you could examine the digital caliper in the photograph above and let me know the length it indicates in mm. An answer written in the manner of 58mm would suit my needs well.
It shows 81.73mm
